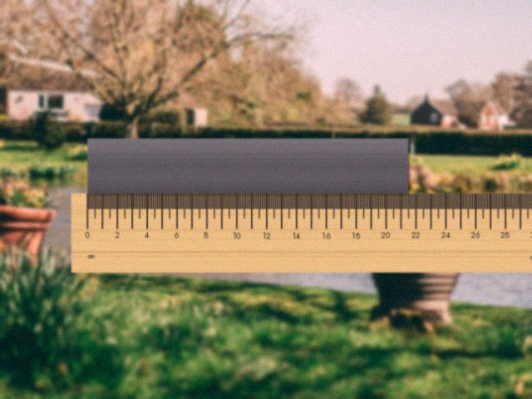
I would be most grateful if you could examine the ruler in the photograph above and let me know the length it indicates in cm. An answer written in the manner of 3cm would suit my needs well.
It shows 21.5cm
